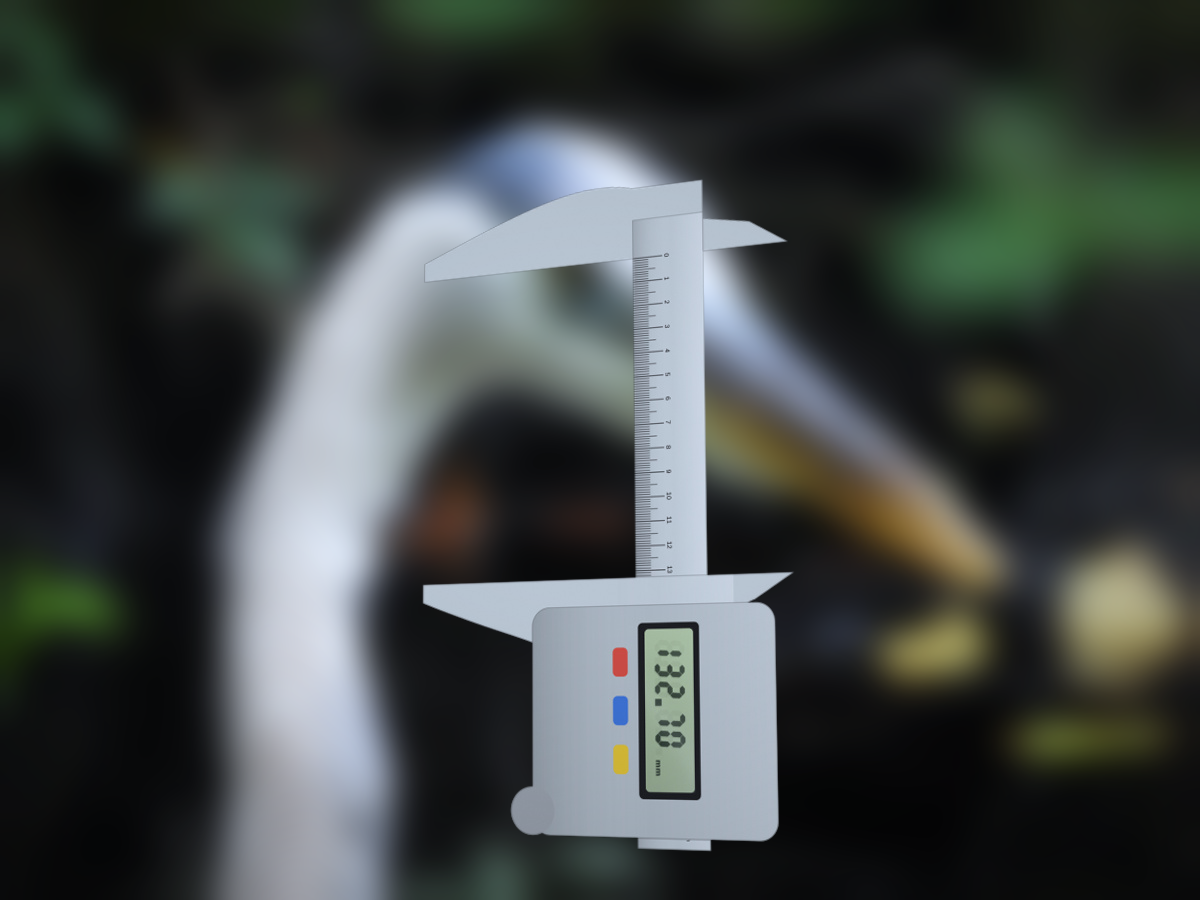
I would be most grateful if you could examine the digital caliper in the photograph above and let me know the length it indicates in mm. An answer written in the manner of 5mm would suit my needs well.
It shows 132.70mm
